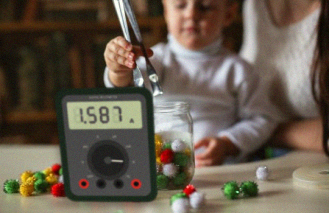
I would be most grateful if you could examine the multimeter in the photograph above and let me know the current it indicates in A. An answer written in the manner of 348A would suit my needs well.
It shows 1.587A
